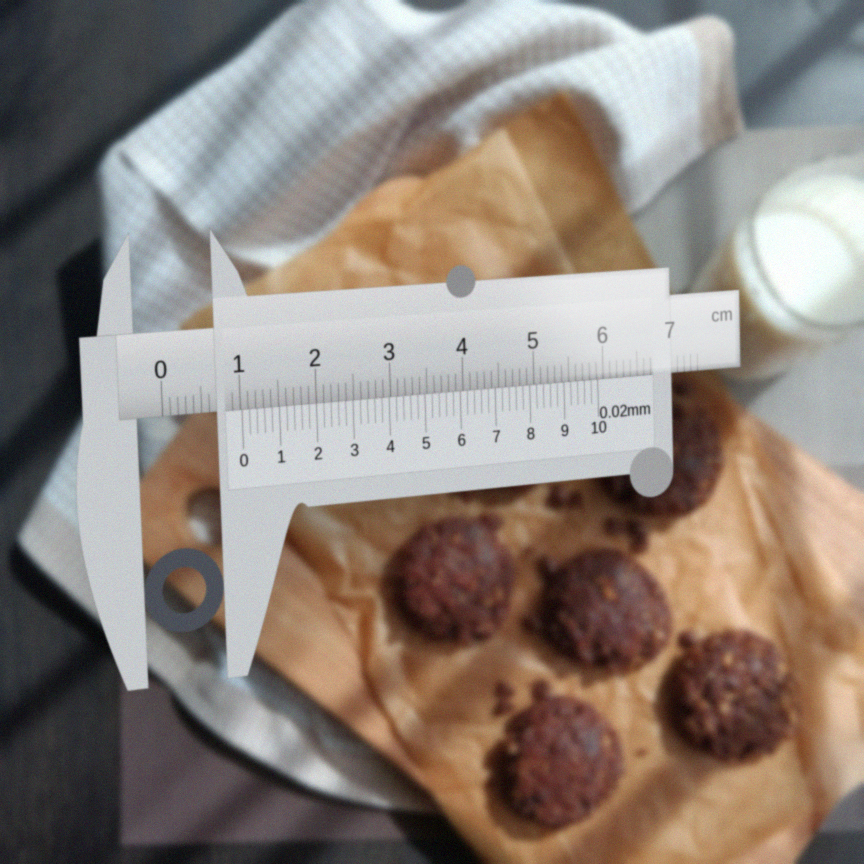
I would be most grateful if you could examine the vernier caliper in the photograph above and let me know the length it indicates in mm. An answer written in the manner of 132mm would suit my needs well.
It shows 10.2mm
